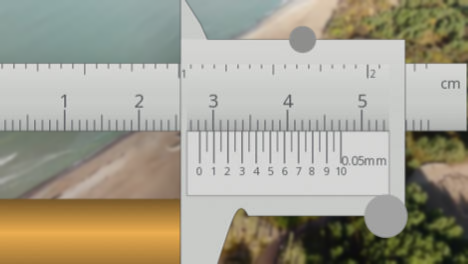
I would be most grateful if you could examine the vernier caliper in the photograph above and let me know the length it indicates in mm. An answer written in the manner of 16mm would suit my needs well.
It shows 28.2mm
